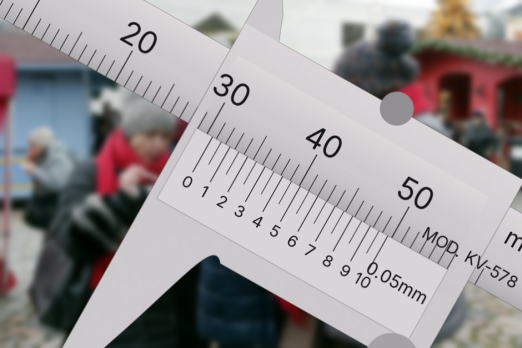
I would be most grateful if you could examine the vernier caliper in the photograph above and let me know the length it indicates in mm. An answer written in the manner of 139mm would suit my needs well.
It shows 30.6mm
